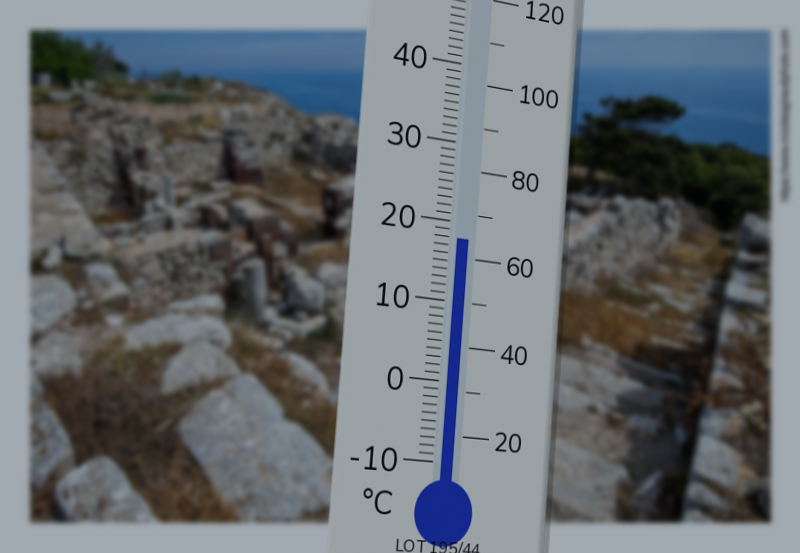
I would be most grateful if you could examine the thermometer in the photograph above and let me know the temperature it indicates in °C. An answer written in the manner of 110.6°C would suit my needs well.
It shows 18°C
